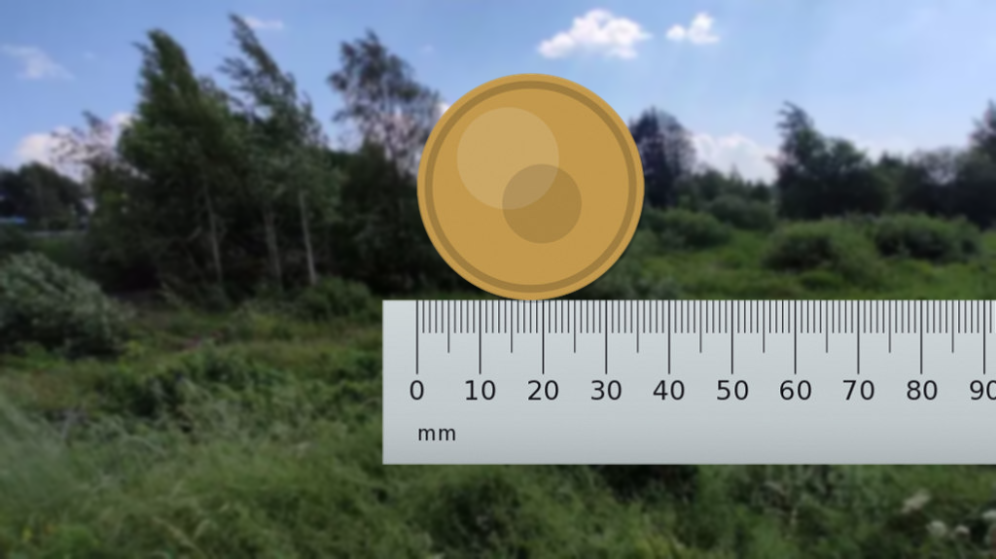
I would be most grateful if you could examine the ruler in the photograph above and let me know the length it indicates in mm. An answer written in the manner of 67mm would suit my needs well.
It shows 36mm
